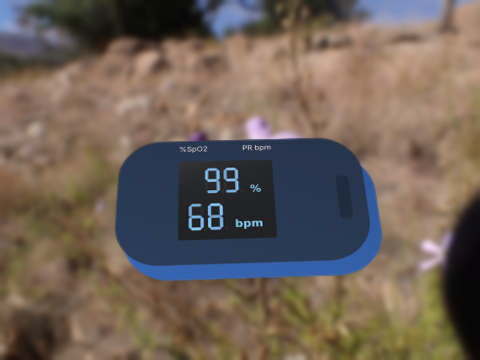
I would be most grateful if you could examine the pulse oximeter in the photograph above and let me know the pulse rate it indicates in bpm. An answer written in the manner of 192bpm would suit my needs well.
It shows 68bpm
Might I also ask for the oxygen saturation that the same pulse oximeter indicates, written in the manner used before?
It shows 99%
